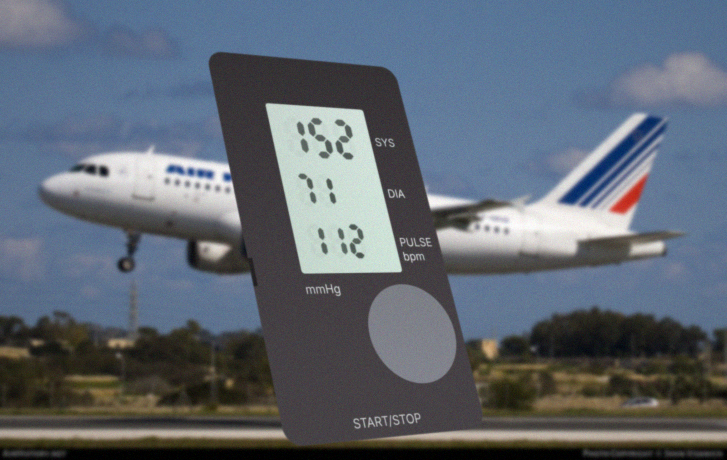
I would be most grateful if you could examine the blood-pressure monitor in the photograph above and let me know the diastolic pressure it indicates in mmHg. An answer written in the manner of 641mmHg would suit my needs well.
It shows 71mmHg
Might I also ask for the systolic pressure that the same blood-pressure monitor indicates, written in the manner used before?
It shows 152mmHg
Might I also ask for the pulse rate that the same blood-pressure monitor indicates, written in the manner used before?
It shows 112bpm
